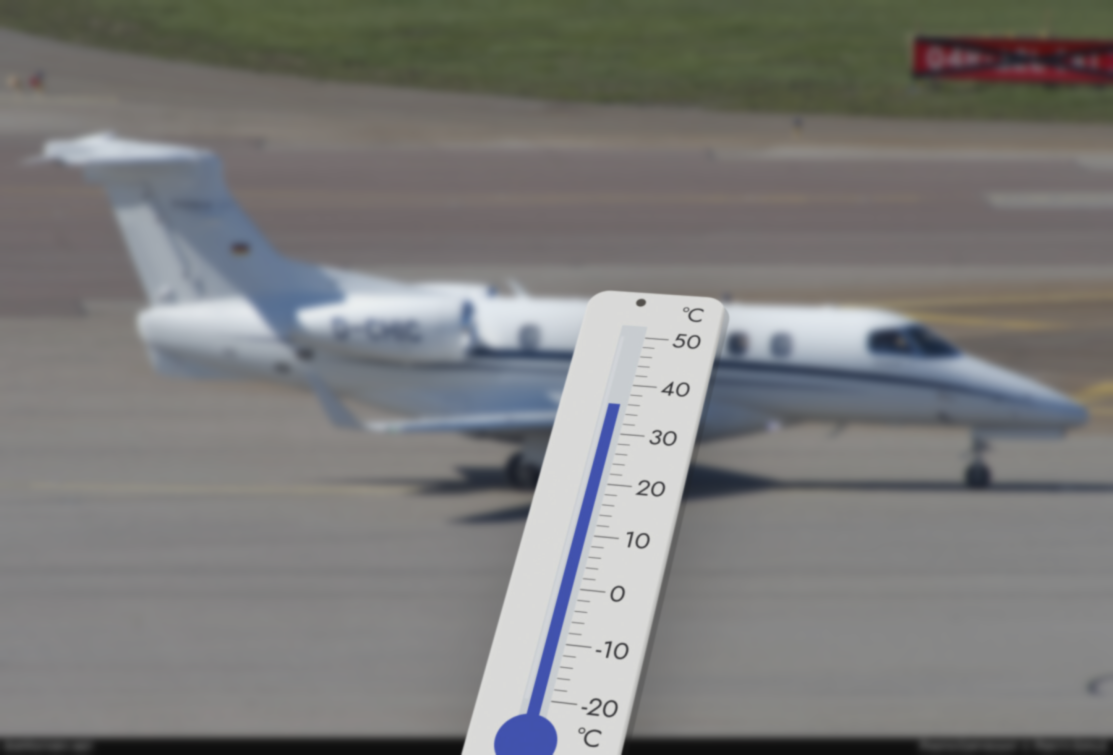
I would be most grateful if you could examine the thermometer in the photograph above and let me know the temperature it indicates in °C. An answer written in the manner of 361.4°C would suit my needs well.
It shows 36°C
